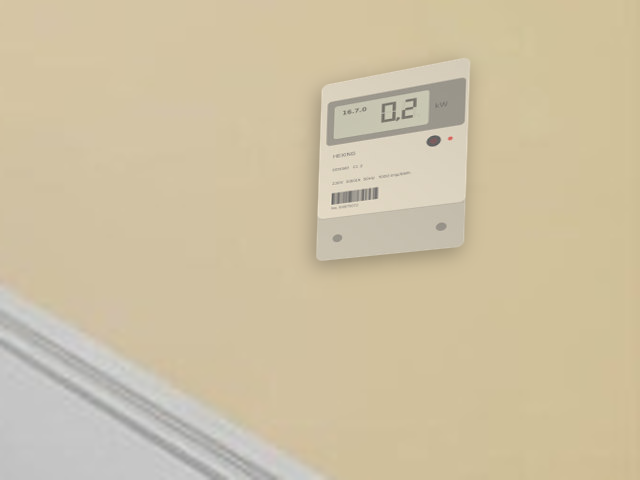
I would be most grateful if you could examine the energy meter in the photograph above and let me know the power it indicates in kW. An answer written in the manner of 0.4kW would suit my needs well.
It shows 0.2kW
